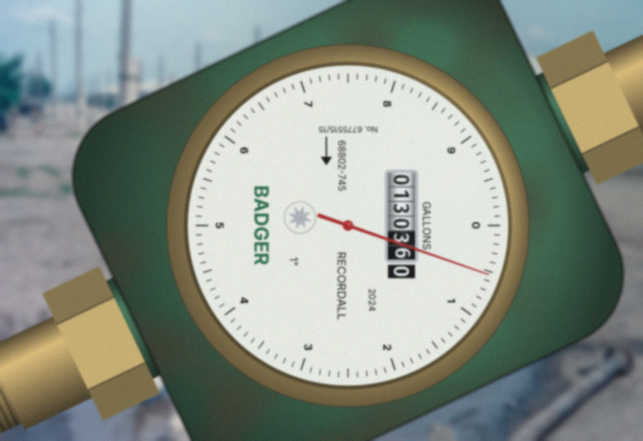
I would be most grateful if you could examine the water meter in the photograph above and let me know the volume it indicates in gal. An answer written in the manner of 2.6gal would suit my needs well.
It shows 130360.5gal
